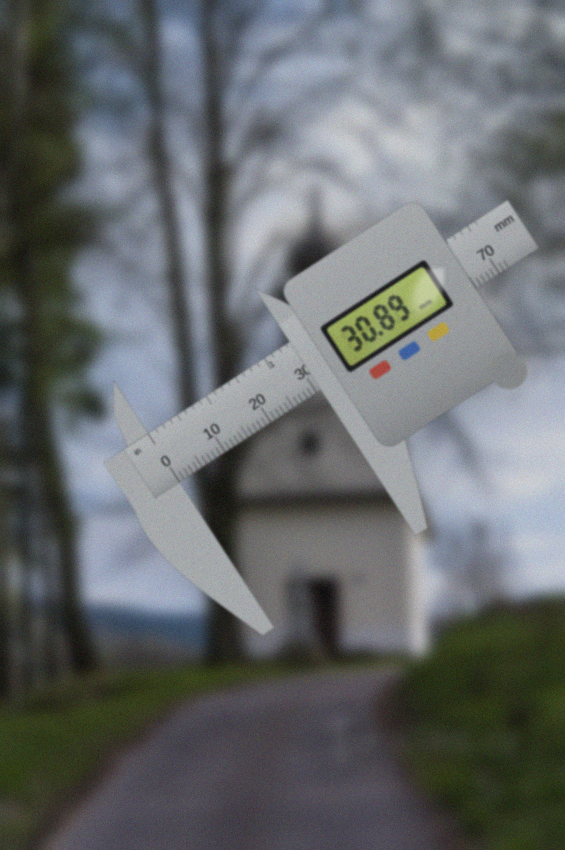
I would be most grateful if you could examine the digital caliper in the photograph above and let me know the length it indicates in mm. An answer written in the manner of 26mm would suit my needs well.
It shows 30.89mm
